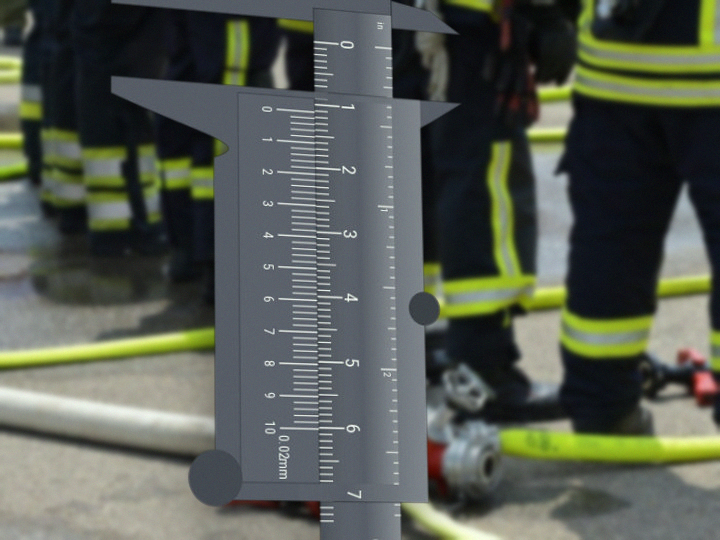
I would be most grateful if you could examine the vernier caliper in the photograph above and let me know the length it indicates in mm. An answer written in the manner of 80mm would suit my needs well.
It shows 11.2mm
